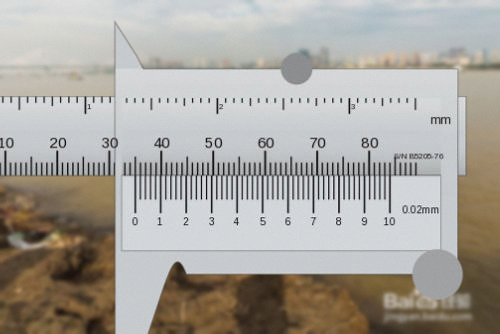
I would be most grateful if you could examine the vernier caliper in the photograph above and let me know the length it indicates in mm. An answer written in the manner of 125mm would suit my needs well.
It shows 35.0mm
